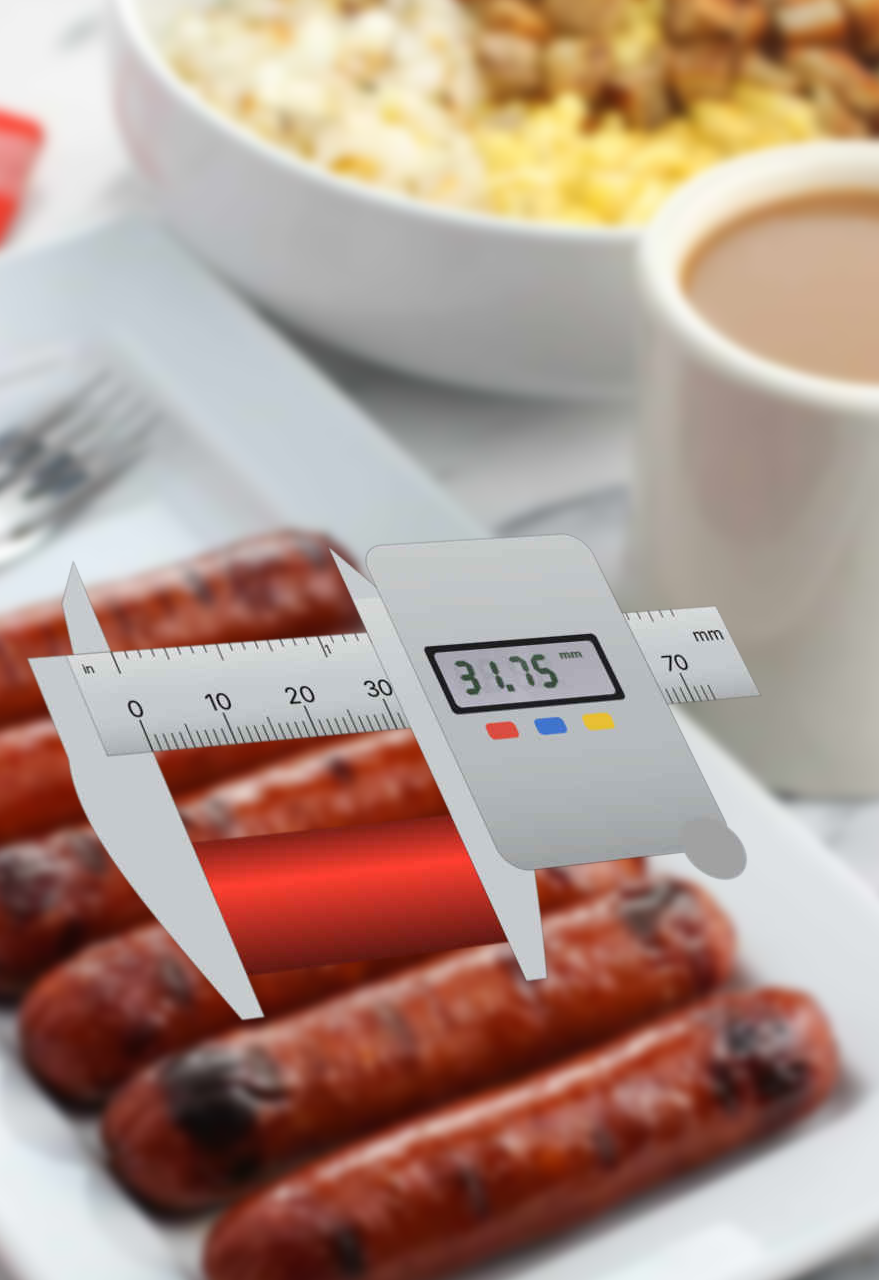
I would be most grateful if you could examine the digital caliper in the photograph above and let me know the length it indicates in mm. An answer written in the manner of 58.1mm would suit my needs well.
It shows 31.75mm
